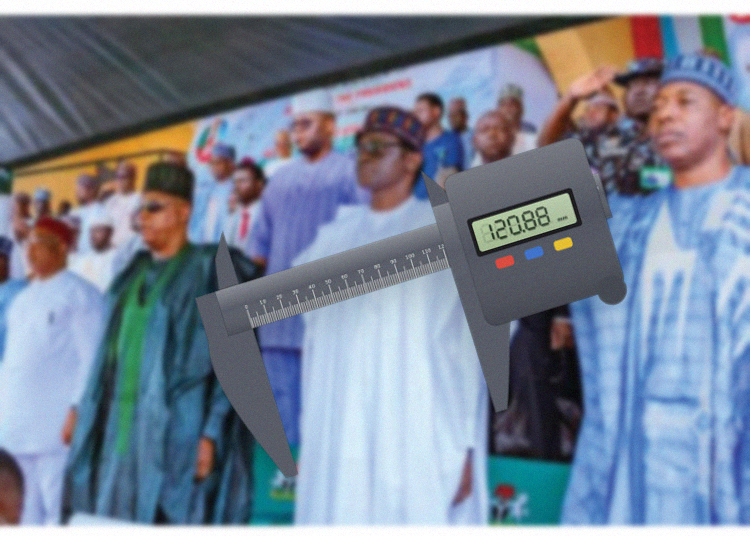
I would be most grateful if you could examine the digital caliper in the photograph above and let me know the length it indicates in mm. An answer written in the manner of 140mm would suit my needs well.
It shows 120.88mm
